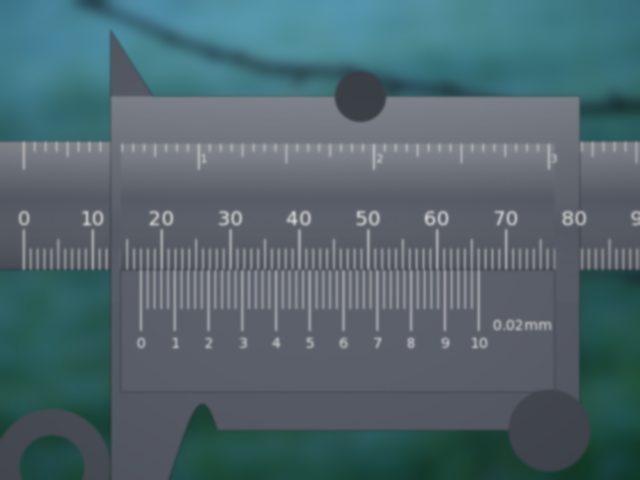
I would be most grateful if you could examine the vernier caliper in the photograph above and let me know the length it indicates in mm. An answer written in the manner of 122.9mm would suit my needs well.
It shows 17.0mm
